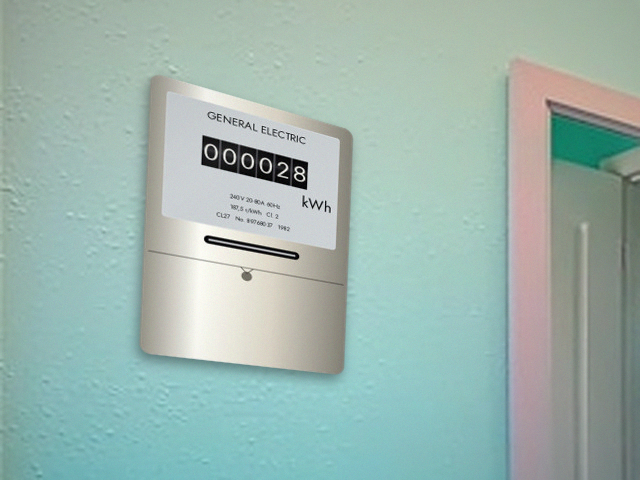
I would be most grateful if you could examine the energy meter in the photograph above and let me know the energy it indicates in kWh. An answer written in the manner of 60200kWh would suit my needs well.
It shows 28kWh
